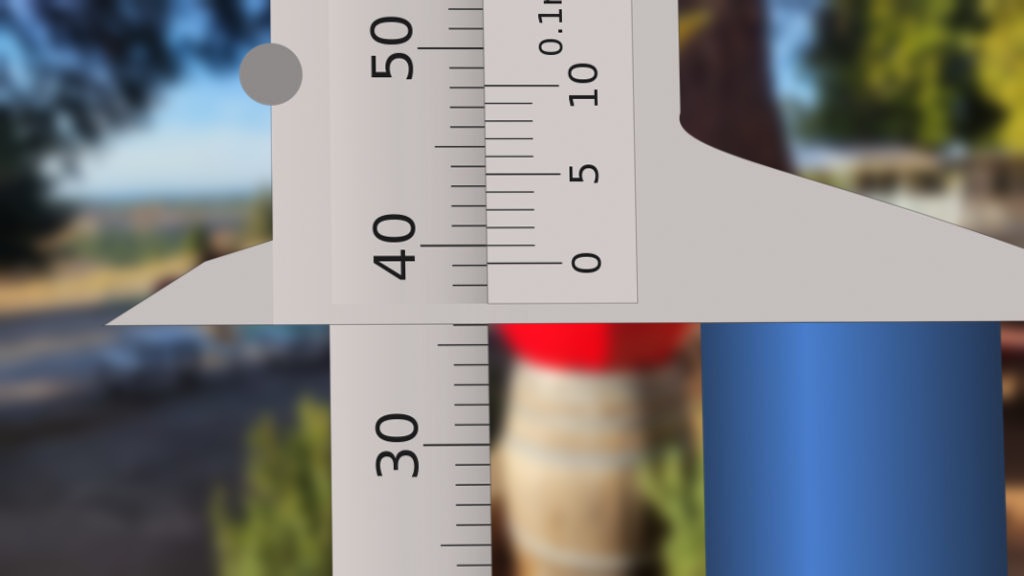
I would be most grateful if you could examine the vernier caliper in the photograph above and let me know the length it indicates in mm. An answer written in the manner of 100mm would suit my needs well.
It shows 39.1mm
